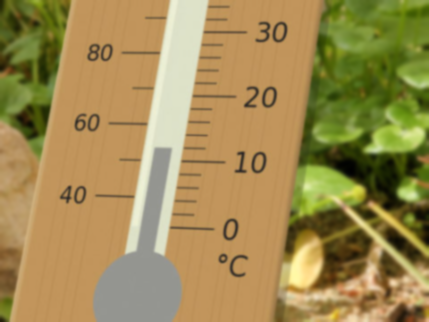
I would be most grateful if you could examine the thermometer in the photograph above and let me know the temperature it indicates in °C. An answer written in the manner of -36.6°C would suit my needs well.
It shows 12°C
